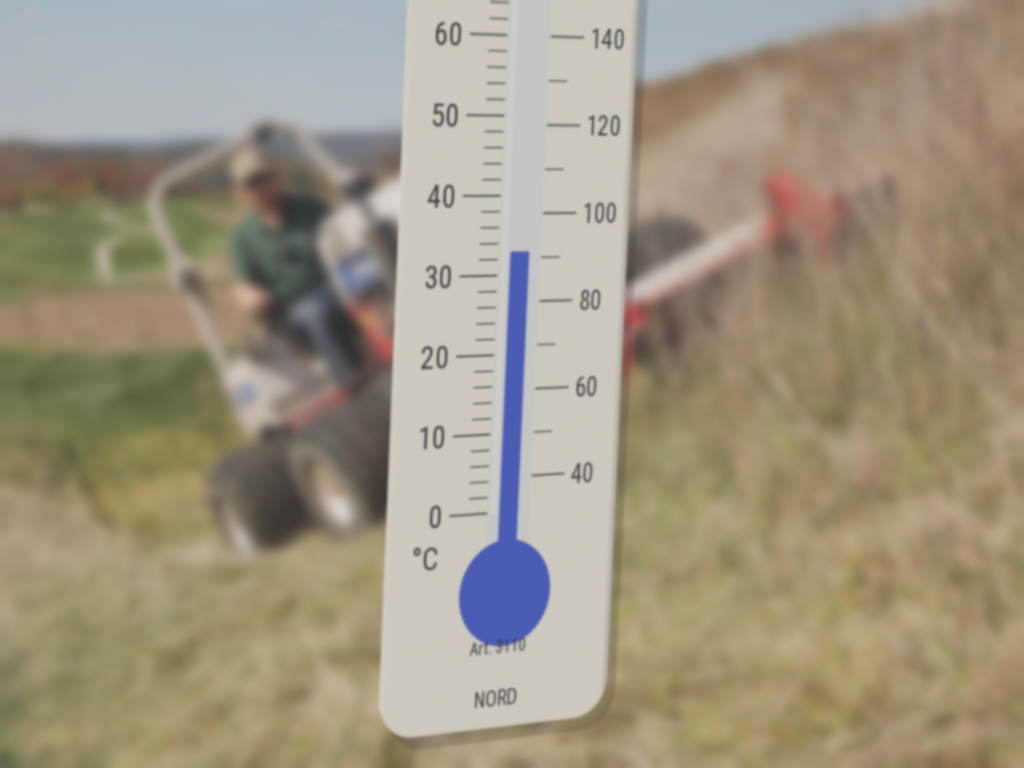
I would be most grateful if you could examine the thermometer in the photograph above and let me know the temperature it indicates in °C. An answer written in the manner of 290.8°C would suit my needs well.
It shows 33°C
